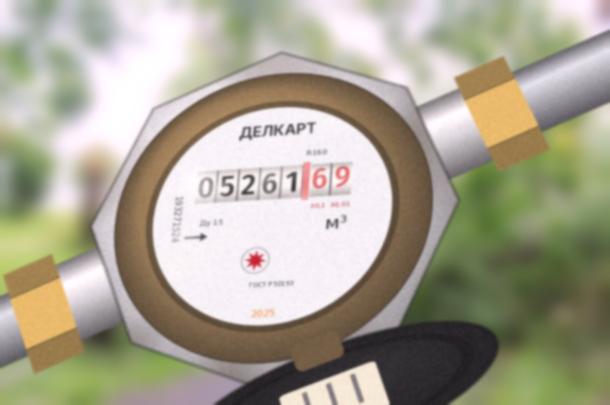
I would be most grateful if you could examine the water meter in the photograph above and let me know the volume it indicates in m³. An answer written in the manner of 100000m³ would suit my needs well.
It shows 5261.69m³
